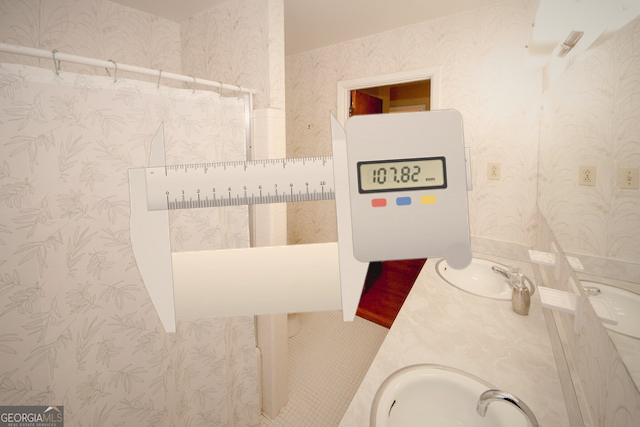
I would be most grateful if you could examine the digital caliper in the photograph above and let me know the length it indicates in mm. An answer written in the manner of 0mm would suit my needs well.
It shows 107.82mm
